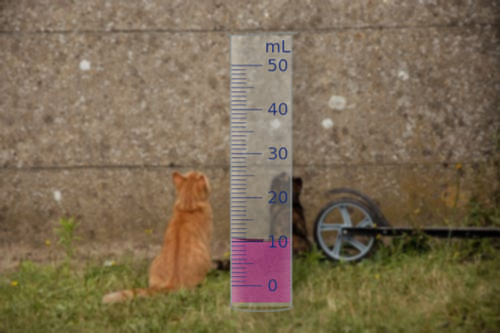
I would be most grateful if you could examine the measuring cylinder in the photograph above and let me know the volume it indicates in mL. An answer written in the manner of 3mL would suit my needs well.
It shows 10mL
